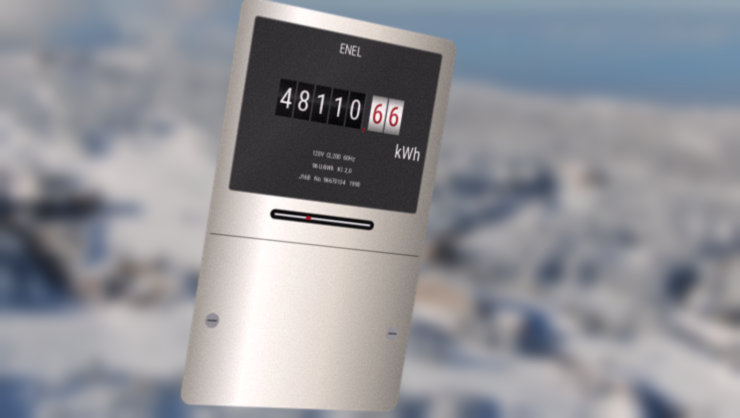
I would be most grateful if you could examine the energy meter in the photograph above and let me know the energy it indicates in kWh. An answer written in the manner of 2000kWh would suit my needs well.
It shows 48110.66kWh
